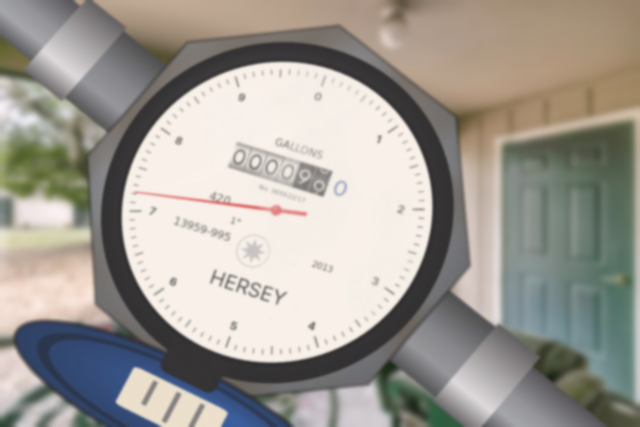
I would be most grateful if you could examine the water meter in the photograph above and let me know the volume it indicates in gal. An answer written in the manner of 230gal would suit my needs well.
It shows 987.2gal
